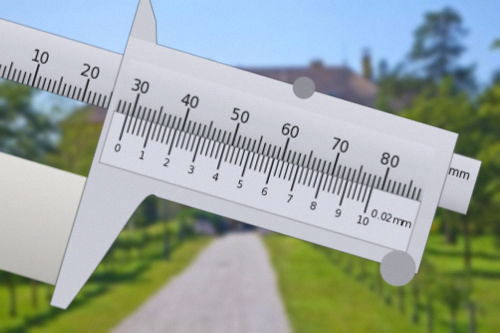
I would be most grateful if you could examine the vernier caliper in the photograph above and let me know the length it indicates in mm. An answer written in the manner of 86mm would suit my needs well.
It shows 29.0mm
